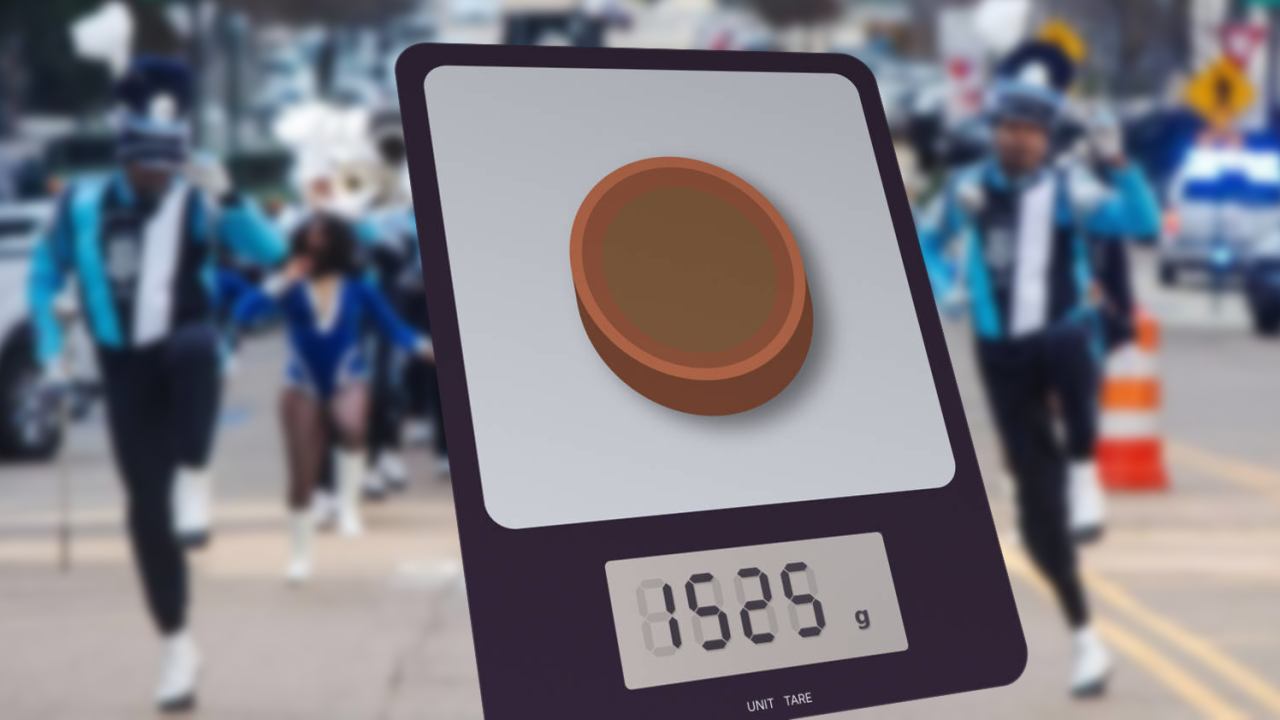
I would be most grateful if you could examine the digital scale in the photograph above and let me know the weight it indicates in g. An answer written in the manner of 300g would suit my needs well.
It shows 1525g
